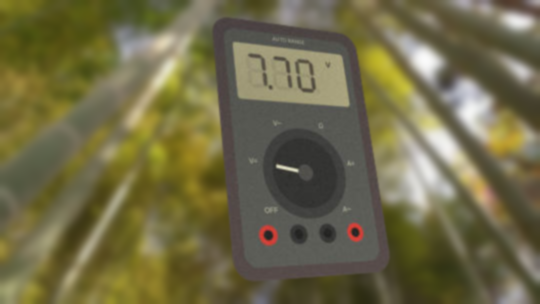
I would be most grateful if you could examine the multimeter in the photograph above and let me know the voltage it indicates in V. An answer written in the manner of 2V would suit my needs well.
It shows 7.70V
